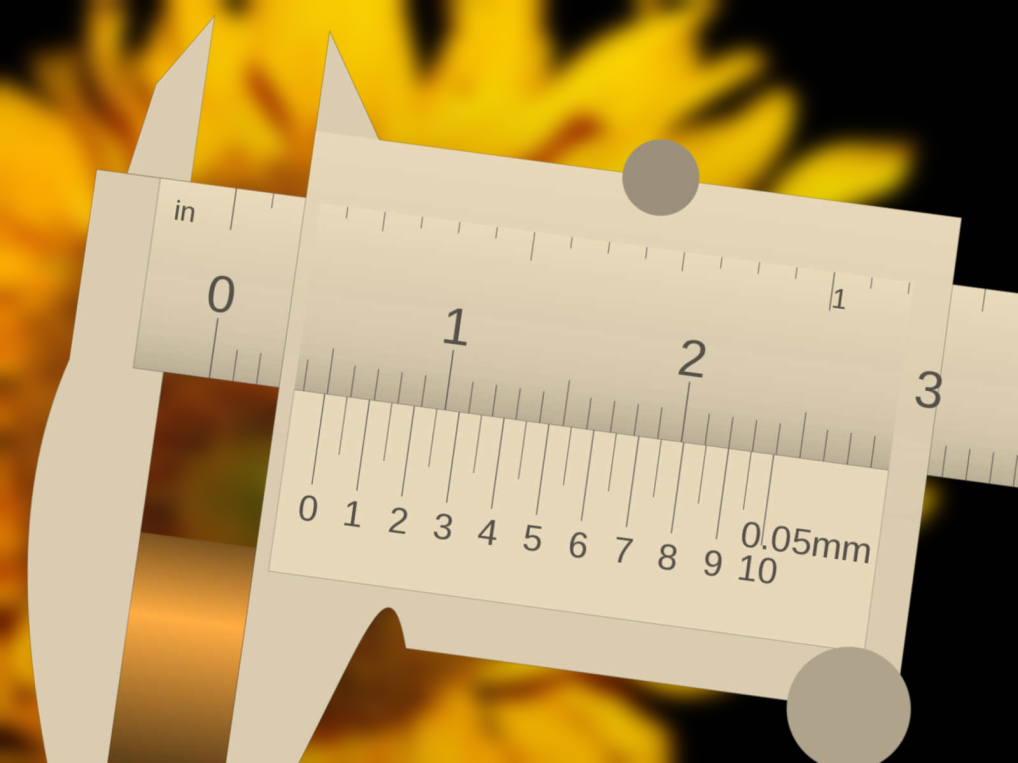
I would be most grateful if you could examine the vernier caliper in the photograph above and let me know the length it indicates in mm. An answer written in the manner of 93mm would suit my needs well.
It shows 4.90mm
